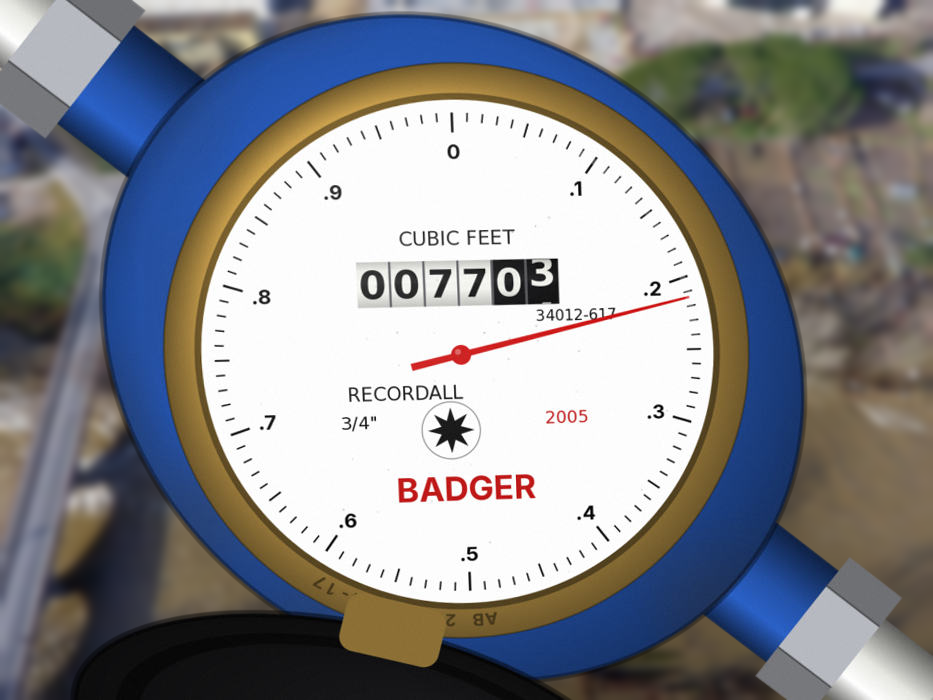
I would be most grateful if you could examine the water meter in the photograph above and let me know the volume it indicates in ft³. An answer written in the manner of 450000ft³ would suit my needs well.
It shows 7703.21ft³
